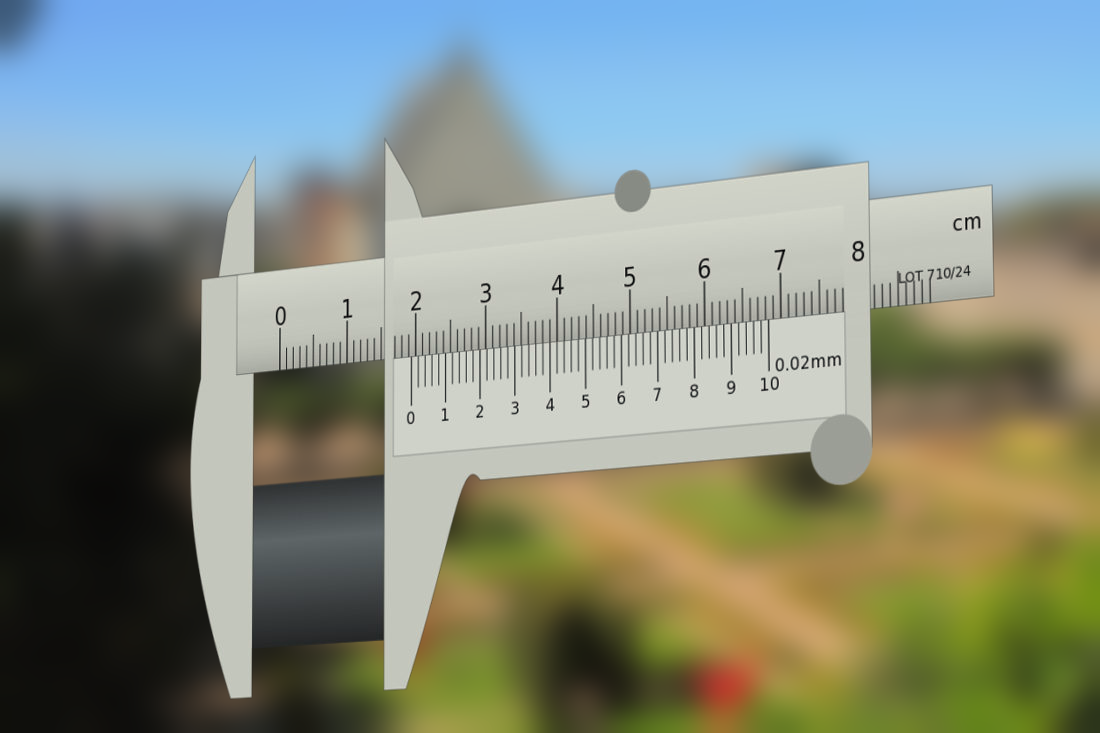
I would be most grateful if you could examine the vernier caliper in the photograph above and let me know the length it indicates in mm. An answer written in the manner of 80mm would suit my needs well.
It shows 19.4mm
